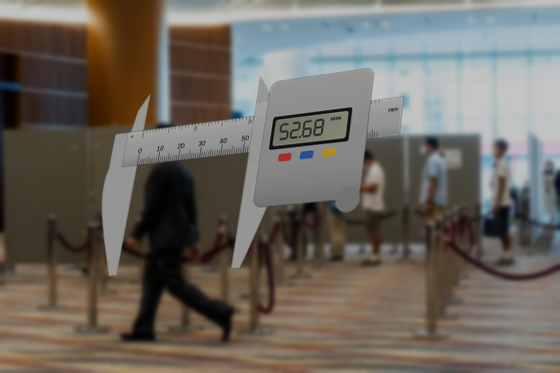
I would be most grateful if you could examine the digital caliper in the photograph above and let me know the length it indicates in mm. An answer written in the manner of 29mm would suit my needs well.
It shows 52.68mm
